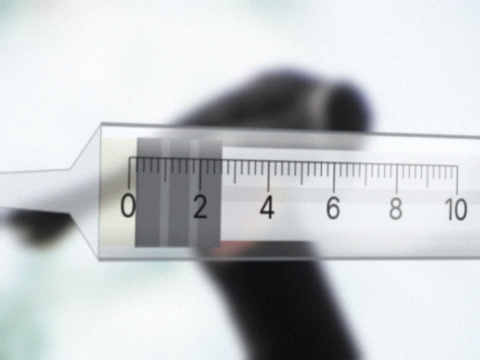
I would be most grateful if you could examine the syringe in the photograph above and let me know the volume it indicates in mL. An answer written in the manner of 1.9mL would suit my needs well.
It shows 0.2mL
